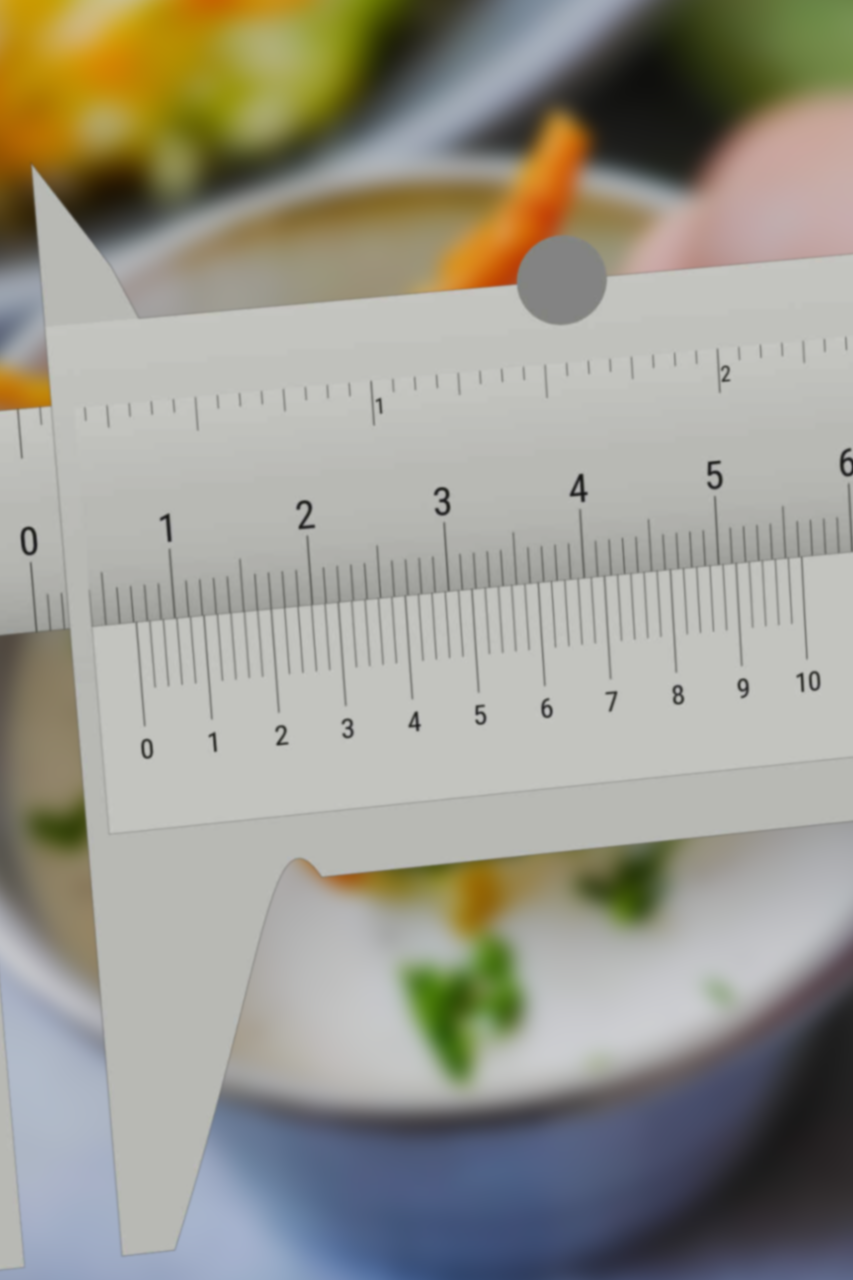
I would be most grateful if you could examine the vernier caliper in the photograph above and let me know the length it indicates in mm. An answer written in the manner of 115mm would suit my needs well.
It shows 7.2mm
